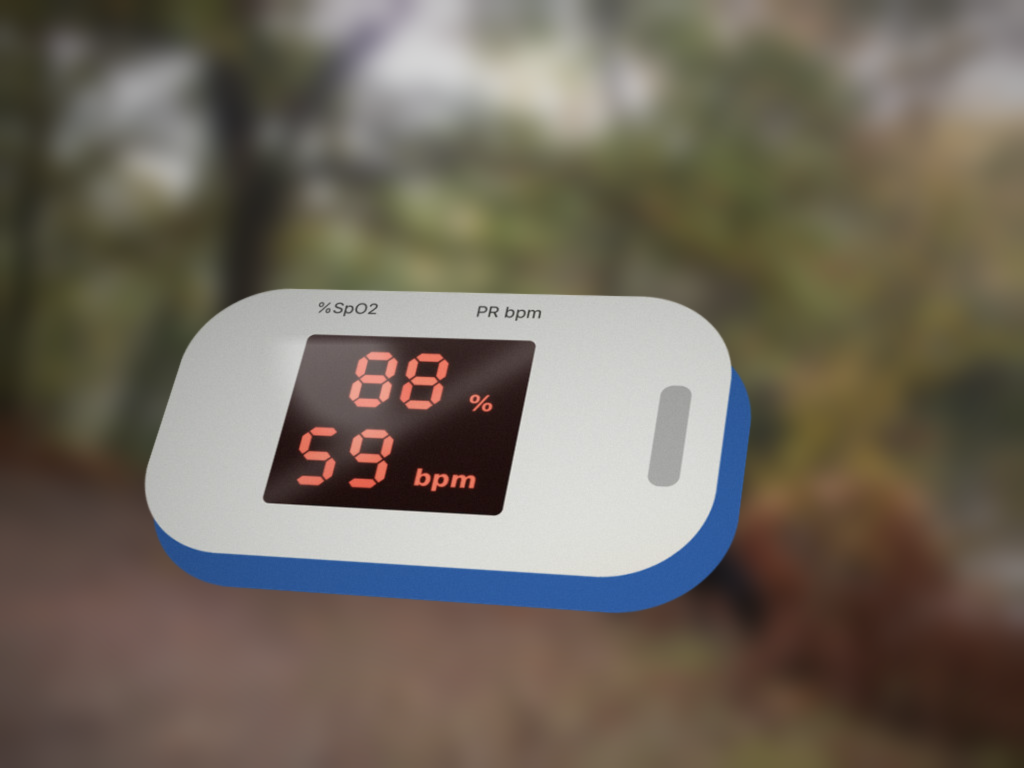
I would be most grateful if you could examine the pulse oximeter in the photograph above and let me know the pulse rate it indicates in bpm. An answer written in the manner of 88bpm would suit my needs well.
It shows 59bpm
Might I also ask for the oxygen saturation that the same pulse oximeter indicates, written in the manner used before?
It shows 88%
